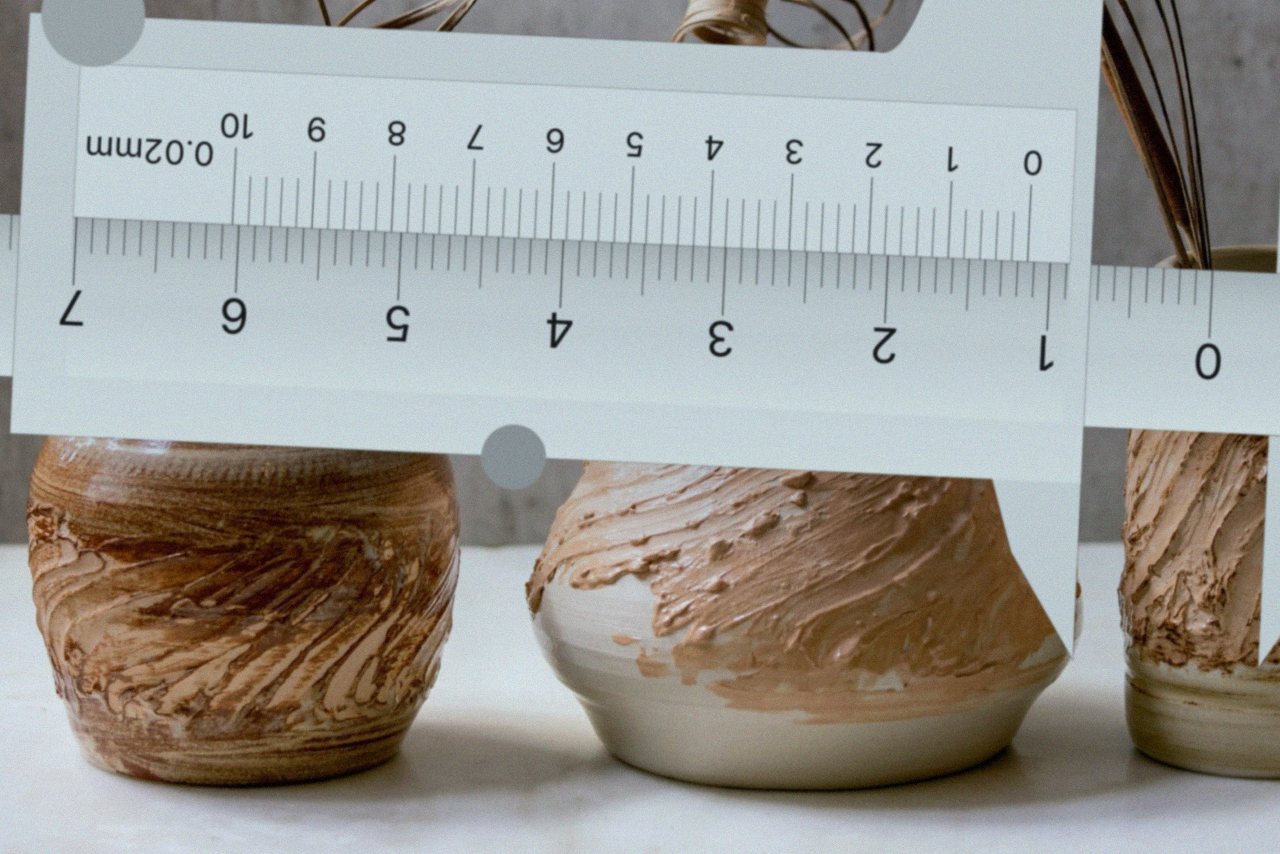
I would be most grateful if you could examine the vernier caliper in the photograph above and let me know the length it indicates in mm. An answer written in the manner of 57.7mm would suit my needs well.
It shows 11.4mm
